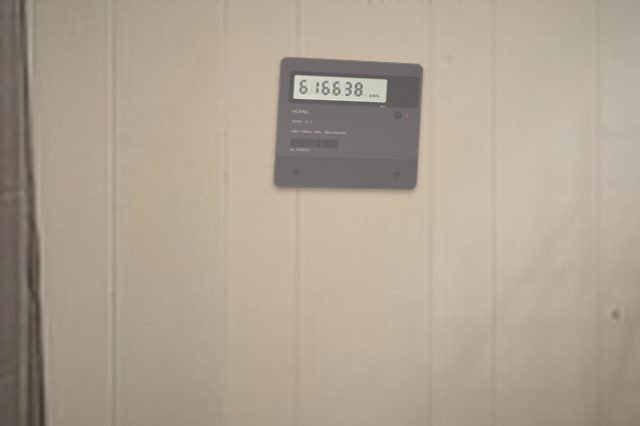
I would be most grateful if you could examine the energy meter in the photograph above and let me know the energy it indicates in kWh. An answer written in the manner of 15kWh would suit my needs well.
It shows 616638kWh
